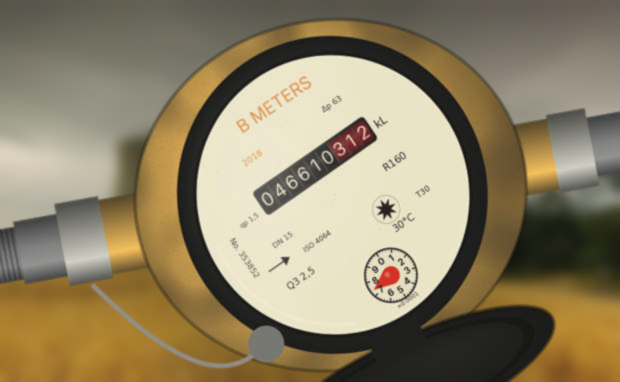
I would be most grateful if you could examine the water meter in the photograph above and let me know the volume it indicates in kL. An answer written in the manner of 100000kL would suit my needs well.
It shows 46610.3127kL
